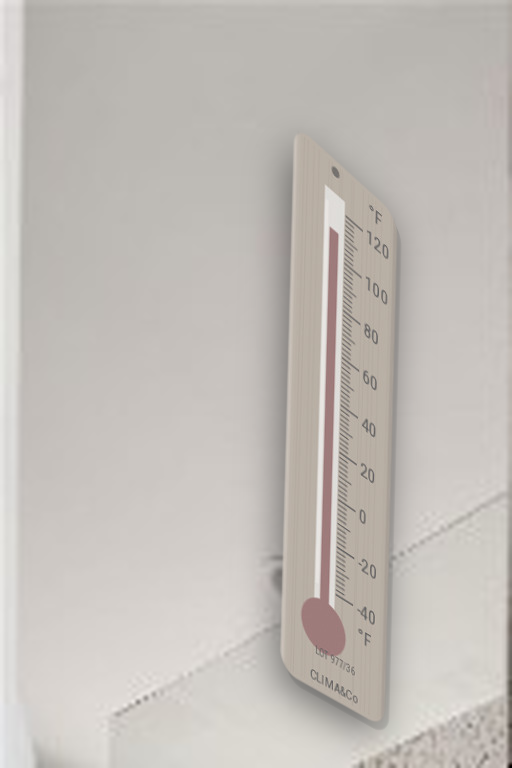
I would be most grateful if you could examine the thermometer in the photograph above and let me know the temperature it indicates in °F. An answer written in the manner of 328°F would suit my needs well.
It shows 110°F
